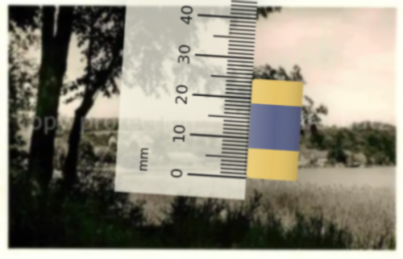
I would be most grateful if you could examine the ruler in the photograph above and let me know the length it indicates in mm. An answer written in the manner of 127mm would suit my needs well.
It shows 25mm
